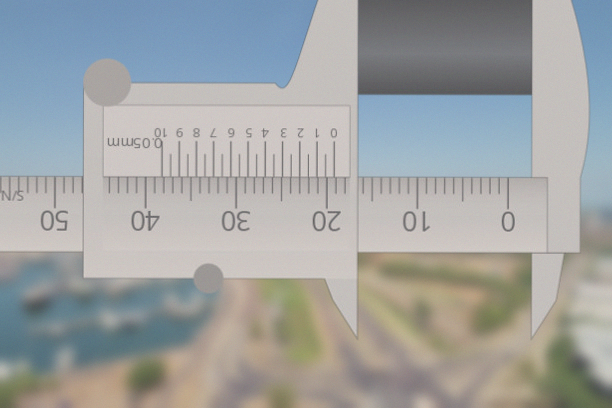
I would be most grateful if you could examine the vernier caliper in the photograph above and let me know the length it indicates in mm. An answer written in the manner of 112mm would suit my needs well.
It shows 19.2mm
